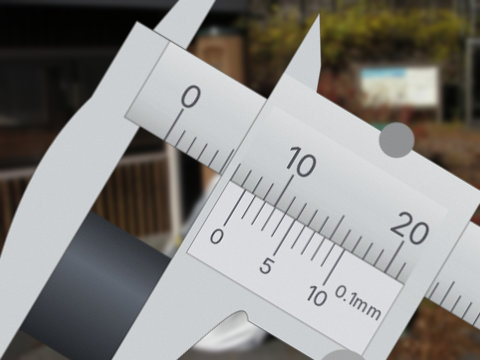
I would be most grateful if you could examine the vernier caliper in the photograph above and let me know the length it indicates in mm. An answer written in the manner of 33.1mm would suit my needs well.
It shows 7.4mm
